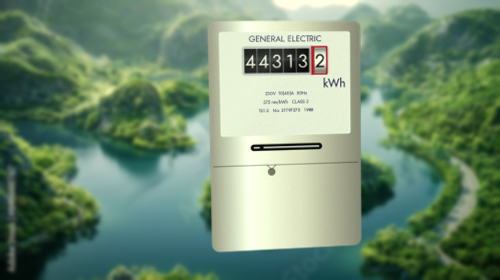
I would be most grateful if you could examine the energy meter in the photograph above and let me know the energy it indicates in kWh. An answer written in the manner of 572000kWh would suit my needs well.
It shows 44313.2kWh
